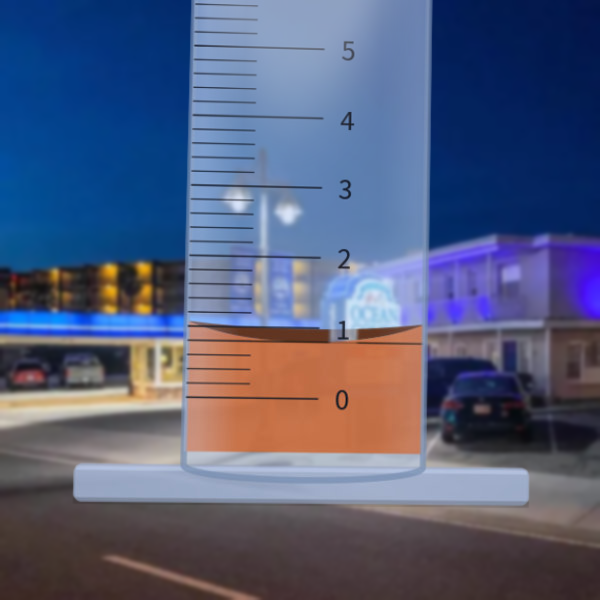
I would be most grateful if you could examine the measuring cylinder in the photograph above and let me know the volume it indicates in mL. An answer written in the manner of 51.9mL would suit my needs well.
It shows 0.8mL
